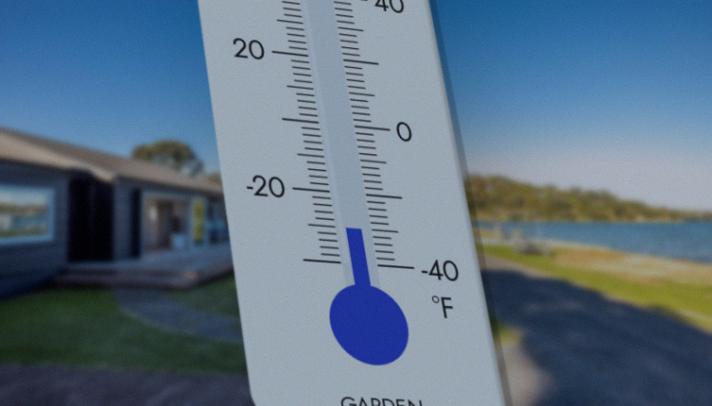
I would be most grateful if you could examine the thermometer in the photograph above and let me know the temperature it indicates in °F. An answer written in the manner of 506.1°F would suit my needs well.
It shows -30°F
